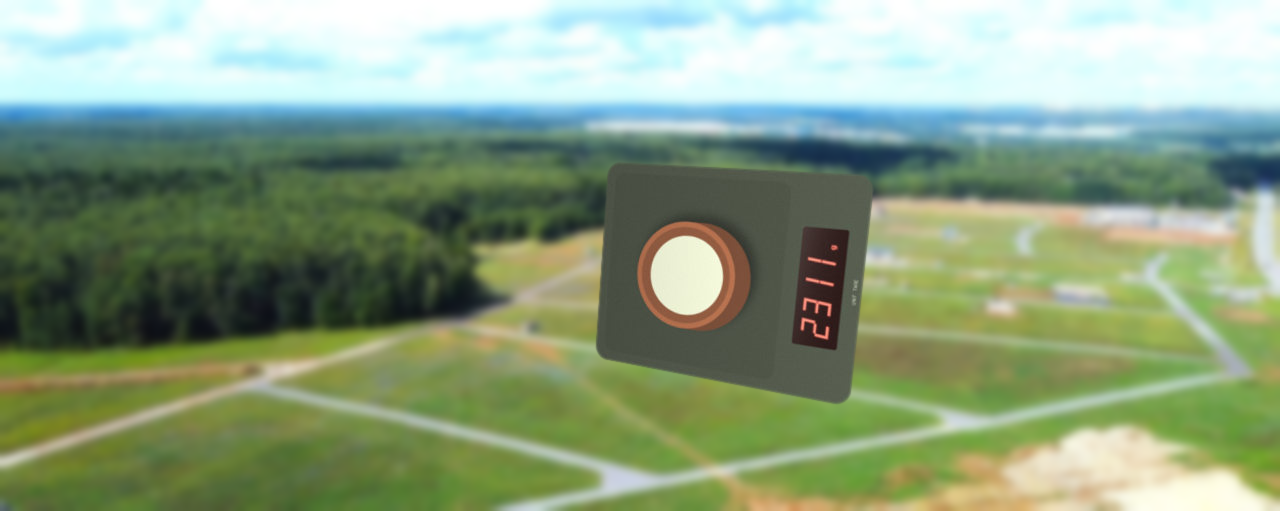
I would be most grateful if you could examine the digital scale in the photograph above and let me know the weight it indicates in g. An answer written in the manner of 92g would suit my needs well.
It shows 2311g
